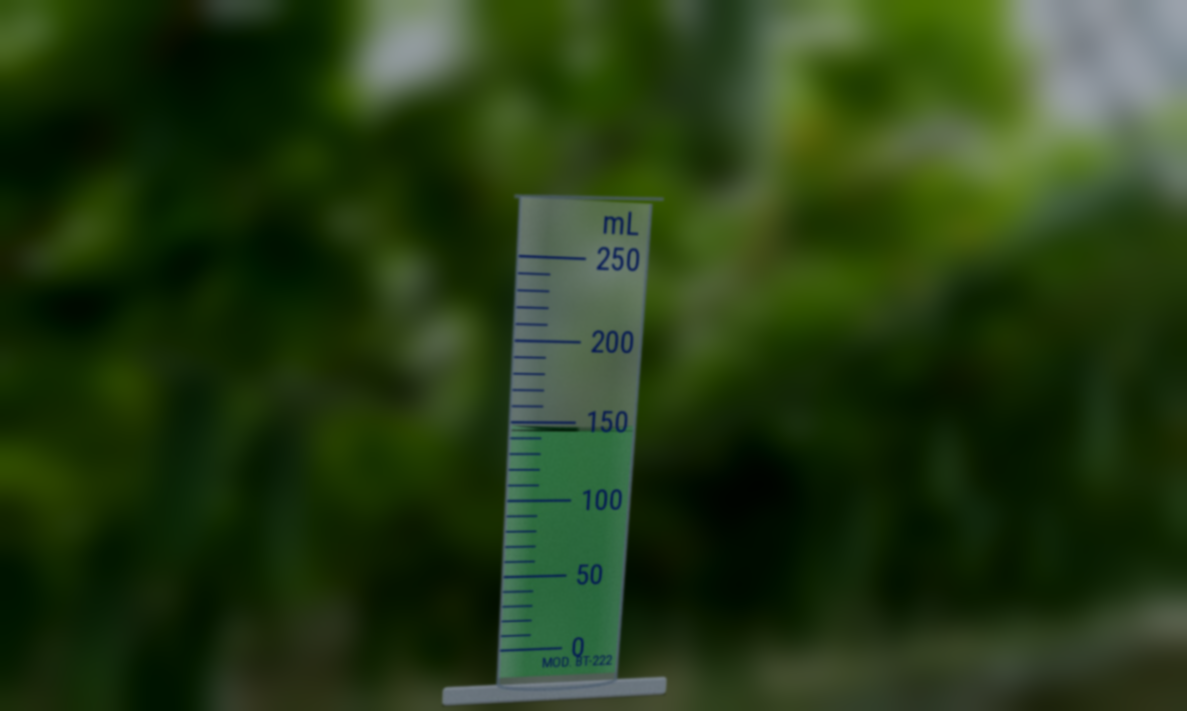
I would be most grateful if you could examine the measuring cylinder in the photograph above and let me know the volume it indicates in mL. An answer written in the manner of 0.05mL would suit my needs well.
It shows 145mL
